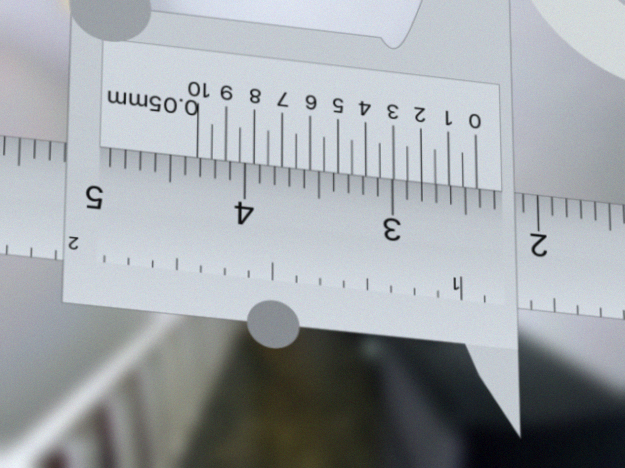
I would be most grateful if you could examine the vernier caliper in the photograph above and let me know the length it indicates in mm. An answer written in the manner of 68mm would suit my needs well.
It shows 24.2mm
